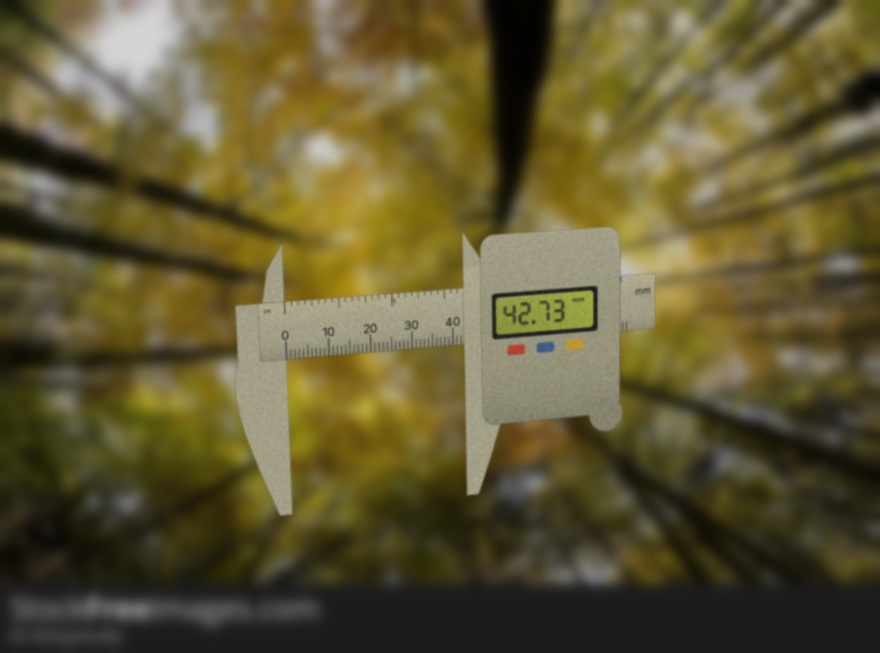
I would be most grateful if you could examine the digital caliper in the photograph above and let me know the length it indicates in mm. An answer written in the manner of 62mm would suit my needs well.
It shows 42.73mm
